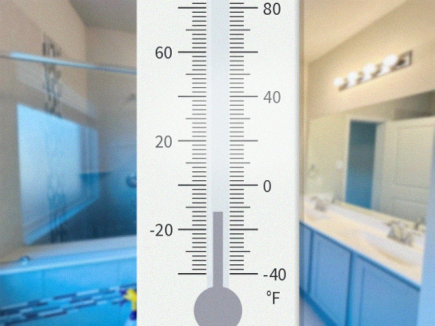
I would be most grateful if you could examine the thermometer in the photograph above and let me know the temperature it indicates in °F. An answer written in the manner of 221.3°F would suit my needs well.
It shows -12°F
